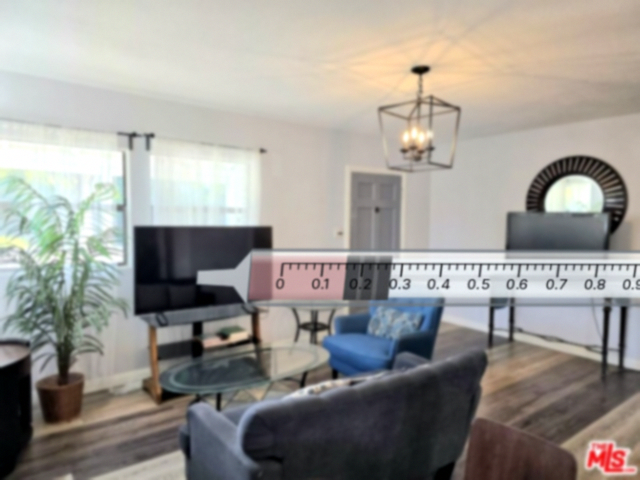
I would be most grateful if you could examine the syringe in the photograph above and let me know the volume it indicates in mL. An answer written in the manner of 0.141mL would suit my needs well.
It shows 0.16mL
